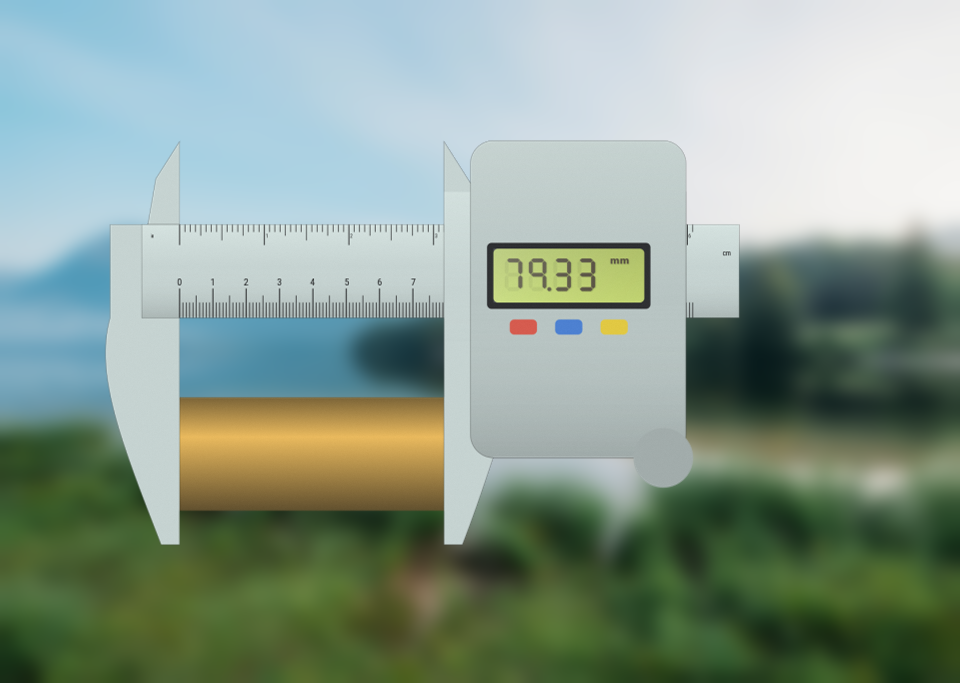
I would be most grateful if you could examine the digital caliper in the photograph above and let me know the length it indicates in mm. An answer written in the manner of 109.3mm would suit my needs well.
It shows 79.33mm
